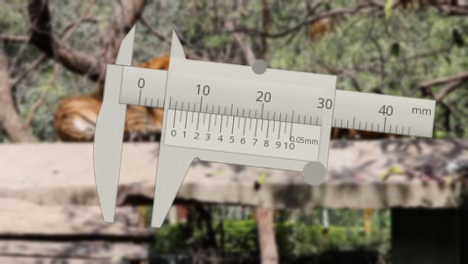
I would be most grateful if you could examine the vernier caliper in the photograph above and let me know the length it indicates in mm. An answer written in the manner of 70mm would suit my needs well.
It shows 6.0mm
